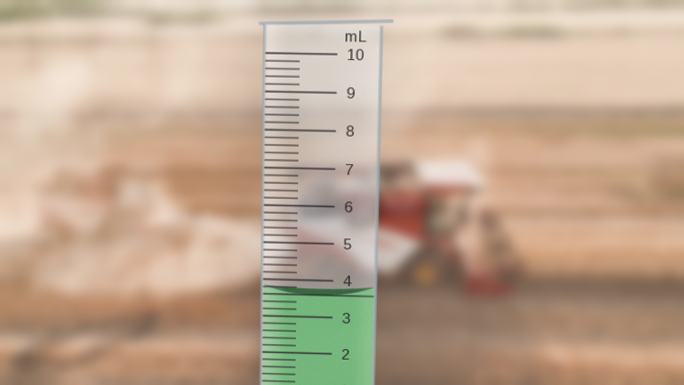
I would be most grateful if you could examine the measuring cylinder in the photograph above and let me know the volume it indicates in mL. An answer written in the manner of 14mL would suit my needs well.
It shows 3.6mL
